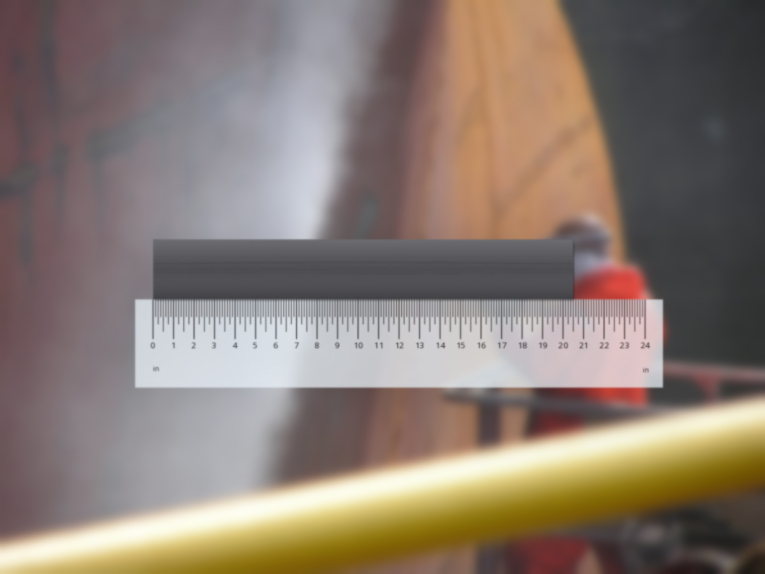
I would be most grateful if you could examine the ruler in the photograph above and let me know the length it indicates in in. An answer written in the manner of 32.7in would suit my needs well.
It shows 20.5in
